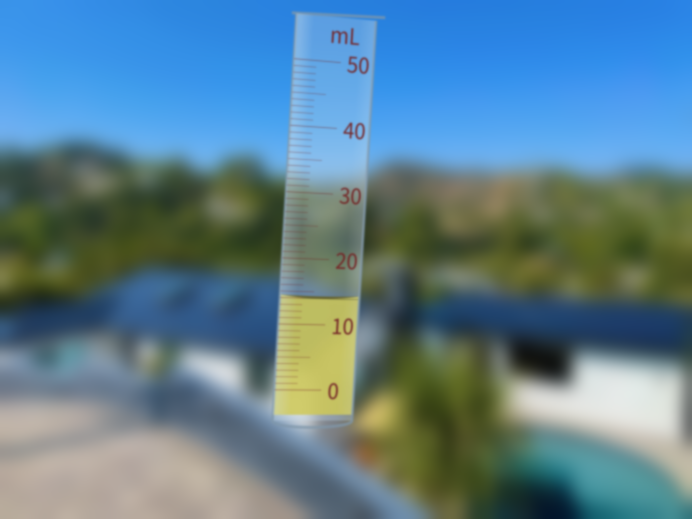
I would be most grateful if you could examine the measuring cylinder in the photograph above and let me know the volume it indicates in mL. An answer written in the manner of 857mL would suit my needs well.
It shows 14mL
